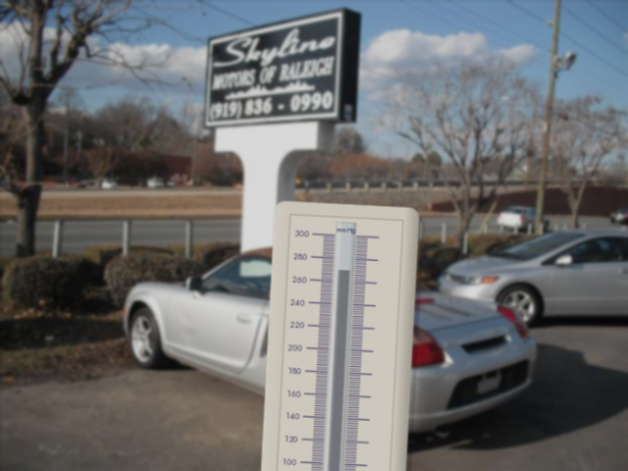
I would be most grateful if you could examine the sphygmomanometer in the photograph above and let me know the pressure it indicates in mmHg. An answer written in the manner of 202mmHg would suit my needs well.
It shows 270mmHg
